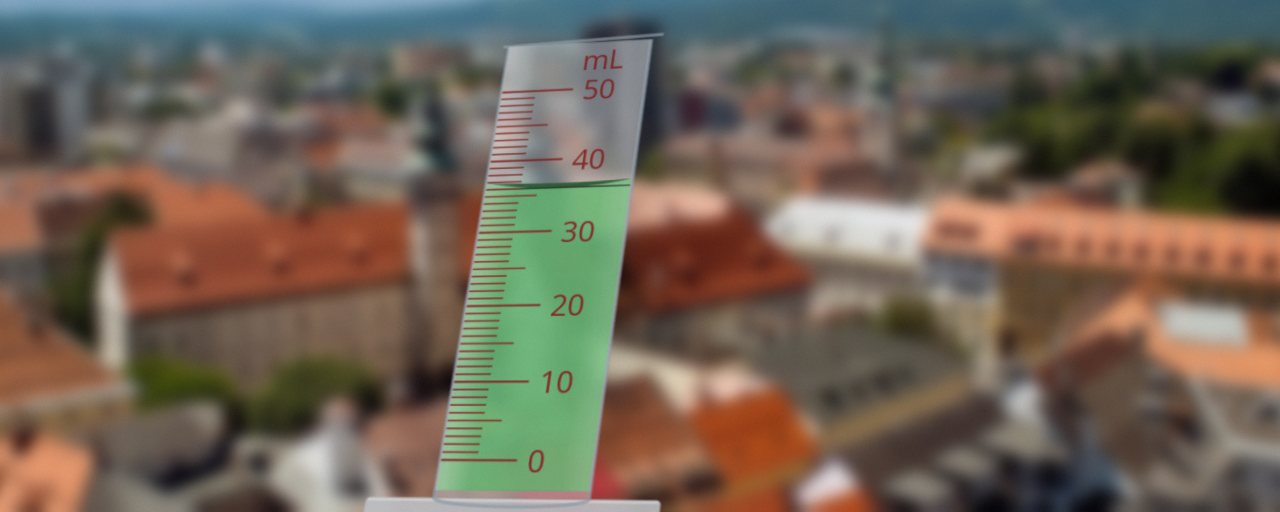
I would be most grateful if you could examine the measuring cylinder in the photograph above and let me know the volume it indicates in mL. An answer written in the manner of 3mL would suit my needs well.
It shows 36mL
